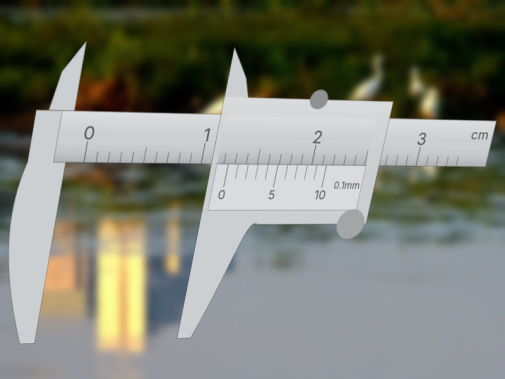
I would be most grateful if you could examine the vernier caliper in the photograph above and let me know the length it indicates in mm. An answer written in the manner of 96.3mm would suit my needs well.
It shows 12.4mm
